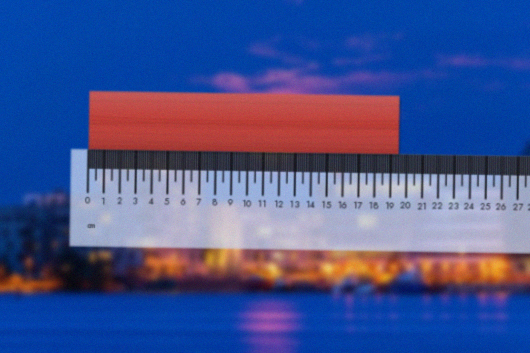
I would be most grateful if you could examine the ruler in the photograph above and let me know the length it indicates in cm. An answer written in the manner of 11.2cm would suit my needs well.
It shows 19.5cm
